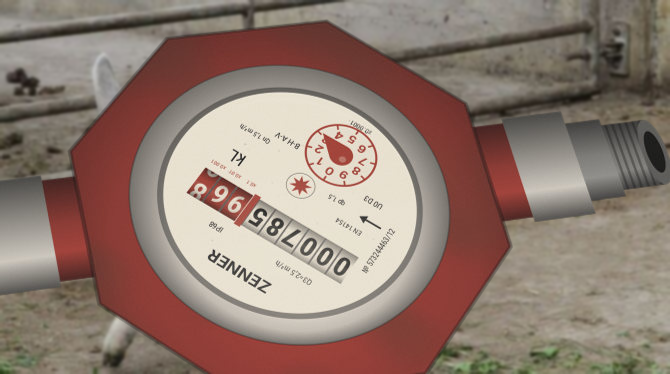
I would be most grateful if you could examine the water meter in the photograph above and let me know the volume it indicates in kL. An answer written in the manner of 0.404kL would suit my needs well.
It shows 785.9683kL
